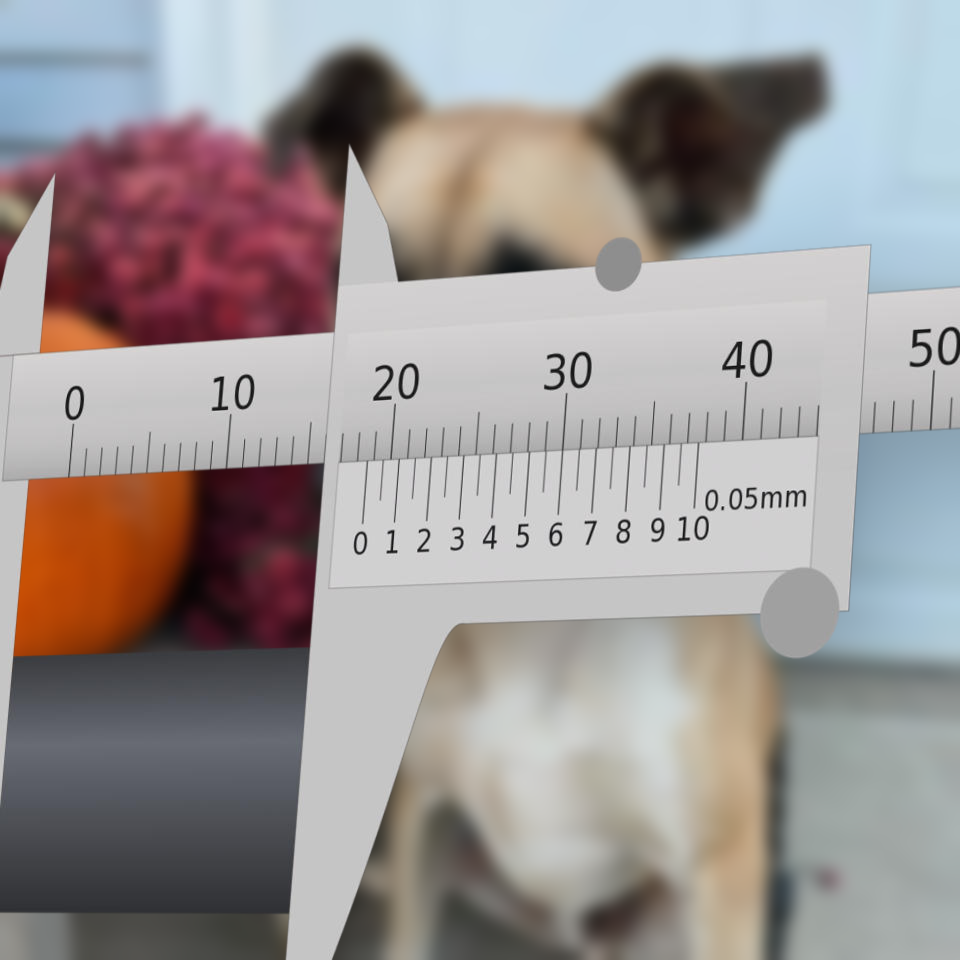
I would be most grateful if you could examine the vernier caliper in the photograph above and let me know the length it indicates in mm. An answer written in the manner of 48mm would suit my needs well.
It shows 18.6mm
